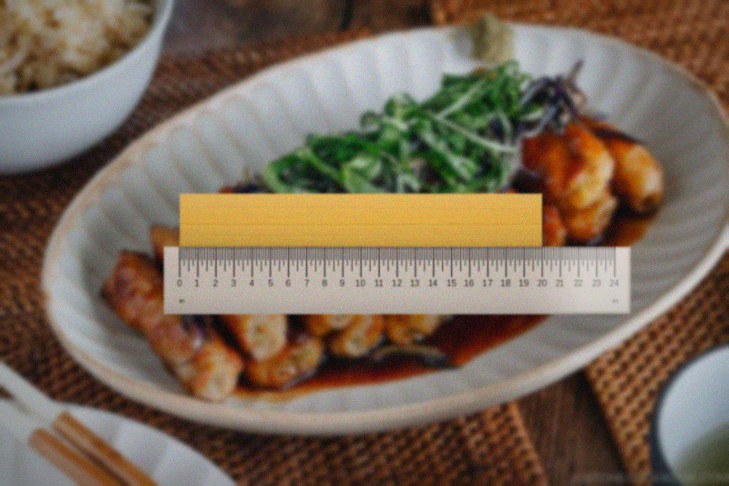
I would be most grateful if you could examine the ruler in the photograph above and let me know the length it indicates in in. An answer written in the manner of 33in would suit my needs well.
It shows 20in
